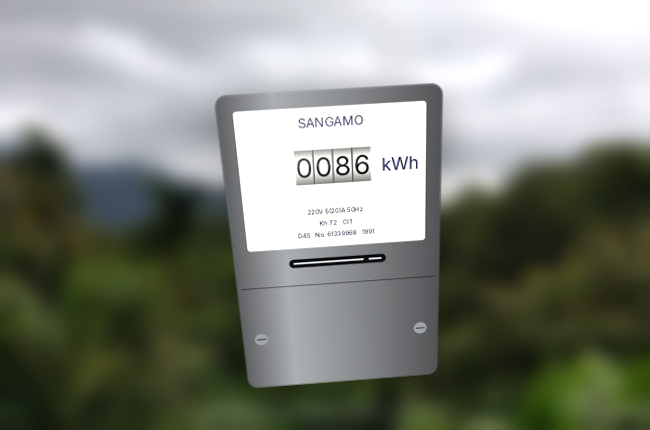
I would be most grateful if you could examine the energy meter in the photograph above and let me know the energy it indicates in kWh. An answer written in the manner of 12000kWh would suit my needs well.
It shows 86kWh
